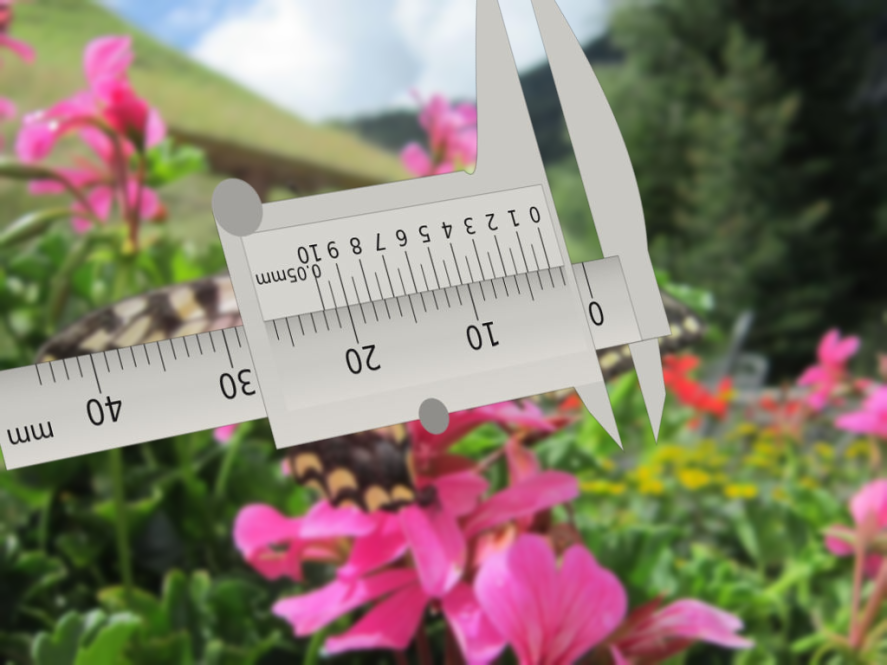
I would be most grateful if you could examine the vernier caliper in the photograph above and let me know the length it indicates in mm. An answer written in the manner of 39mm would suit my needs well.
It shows 2.9mm
